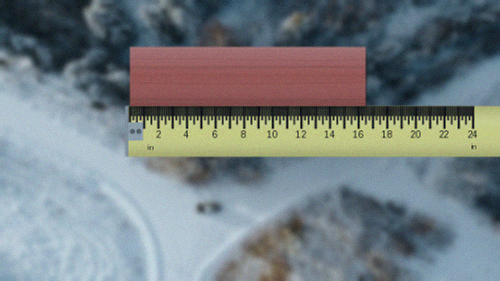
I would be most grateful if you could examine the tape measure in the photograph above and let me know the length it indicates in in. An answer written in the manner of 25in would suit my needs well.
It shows 16.5in
